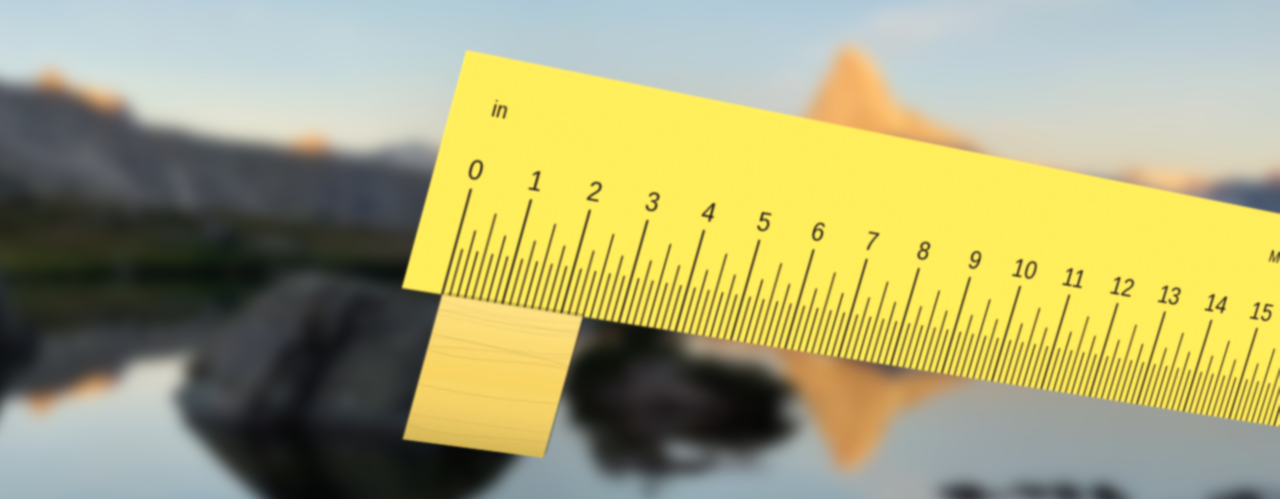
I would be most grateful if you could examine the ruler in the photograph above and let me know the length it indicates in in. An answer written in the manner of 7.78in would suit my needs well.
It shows 2.375in
